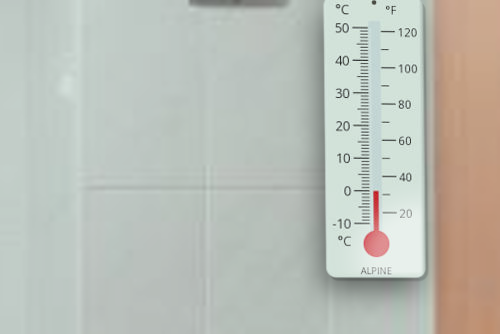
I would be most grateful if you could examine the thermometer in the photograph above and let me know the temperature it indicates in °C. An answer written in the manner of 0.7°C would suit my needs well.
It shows 0°C
